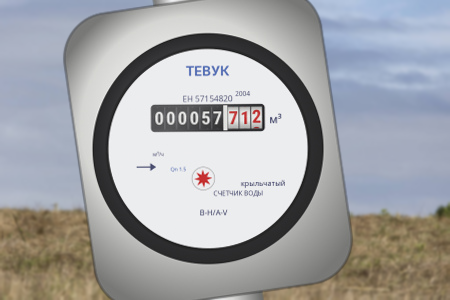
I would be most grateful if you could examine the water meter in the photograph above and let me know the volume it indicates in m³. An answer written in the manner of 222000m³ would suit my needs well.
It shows 57.712m³
